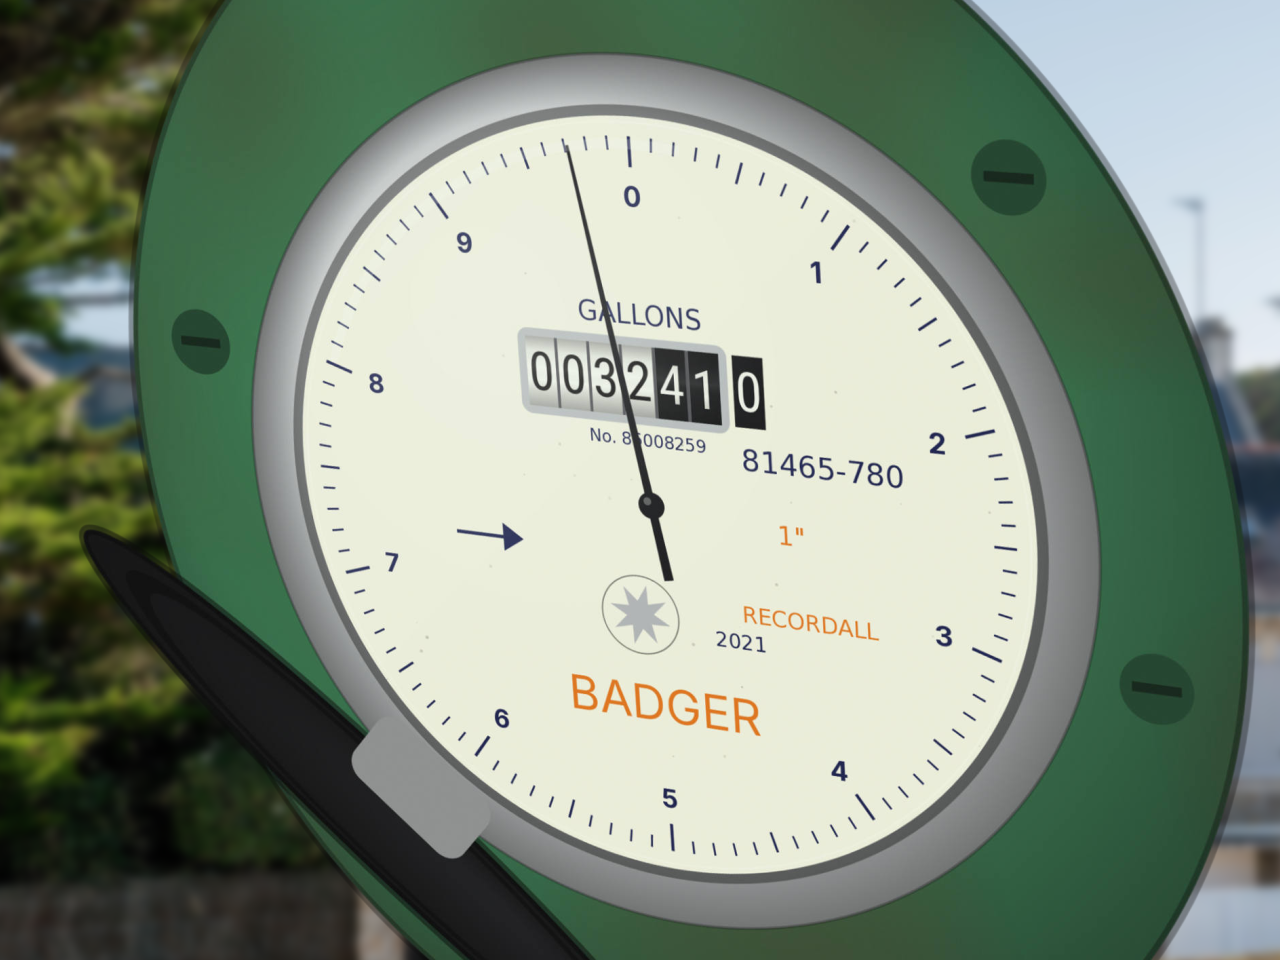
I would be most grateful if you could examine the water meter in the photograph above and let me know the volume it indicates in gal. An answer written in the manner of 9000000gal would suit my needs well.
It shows 32409.7gal
